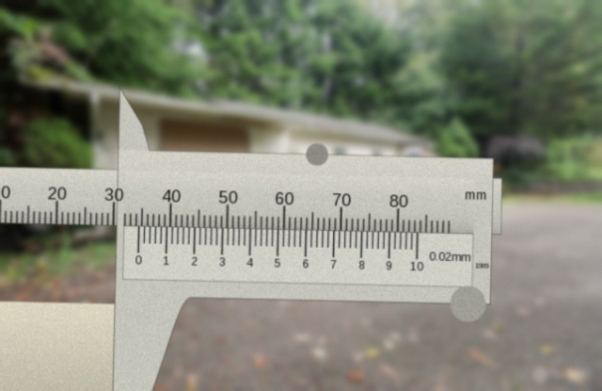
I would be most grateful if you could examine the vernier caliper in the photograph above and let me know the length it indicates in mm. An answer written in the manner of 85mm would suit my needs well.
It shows 34.5mm
